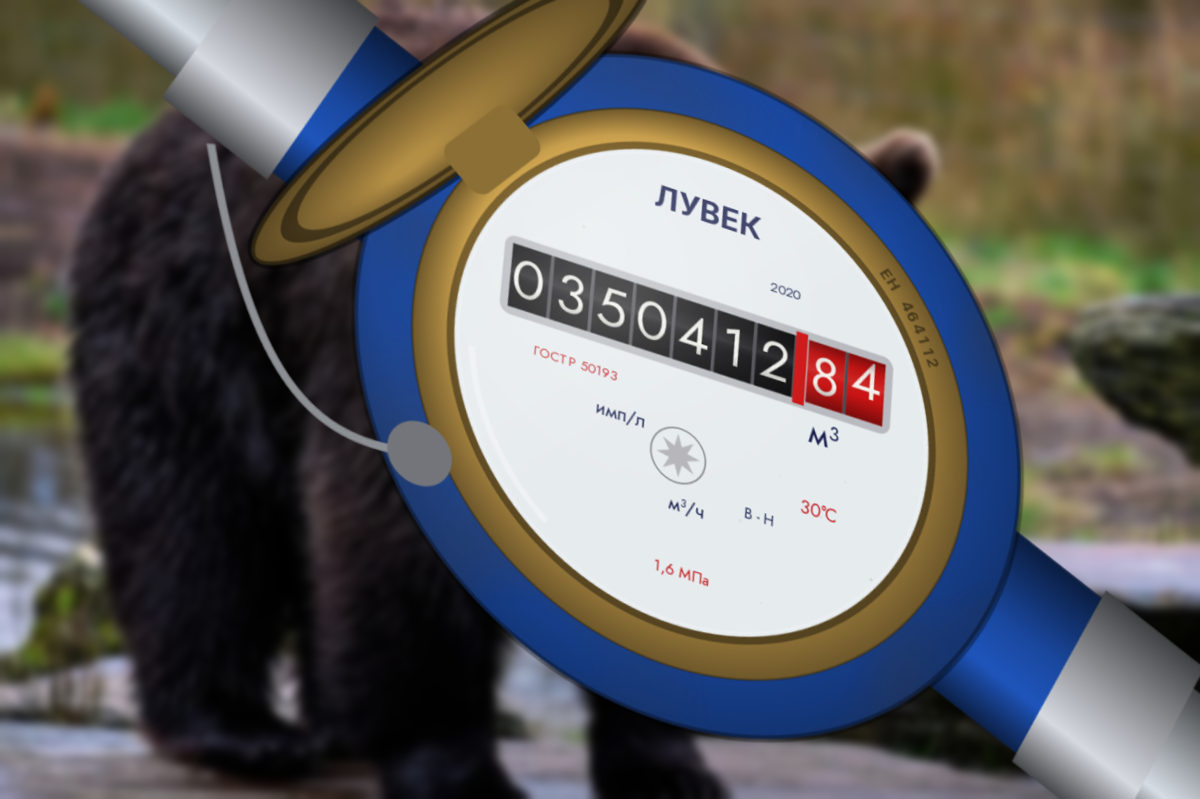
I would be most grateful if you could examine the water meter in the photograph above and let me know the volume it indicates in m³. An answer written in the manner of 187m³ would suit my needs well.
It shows 350412.84m³
